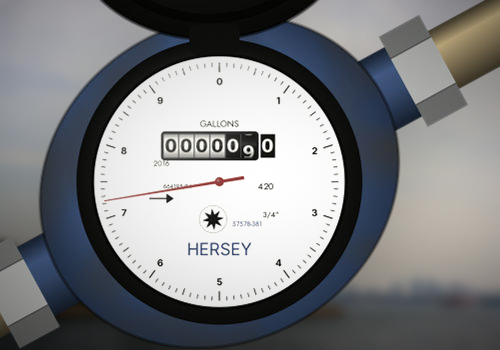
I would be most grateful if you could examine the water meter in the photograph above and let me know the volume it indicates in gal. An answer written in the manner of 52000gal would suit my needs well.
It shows 87.2gal
